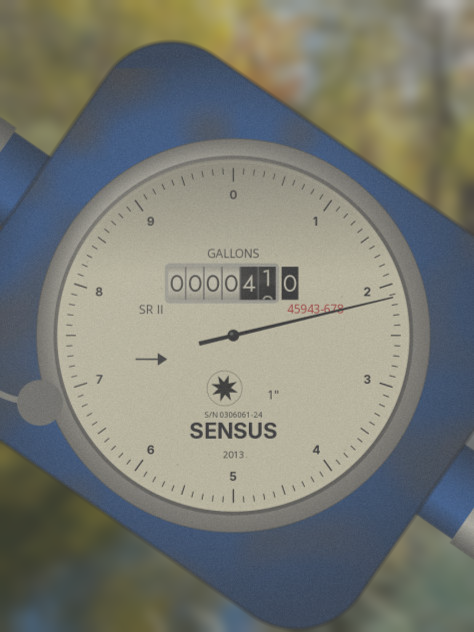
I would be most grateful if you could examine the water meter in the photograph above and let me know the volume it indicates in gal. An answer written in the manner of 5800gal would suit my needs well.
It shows 412.1gal
